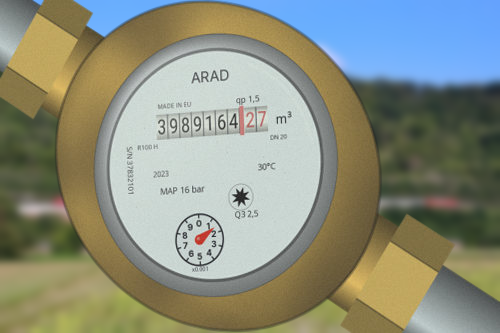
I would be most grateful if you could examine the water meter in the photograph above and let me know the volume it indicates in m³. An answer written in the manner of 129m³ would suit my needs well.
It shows 3989164.271m³
